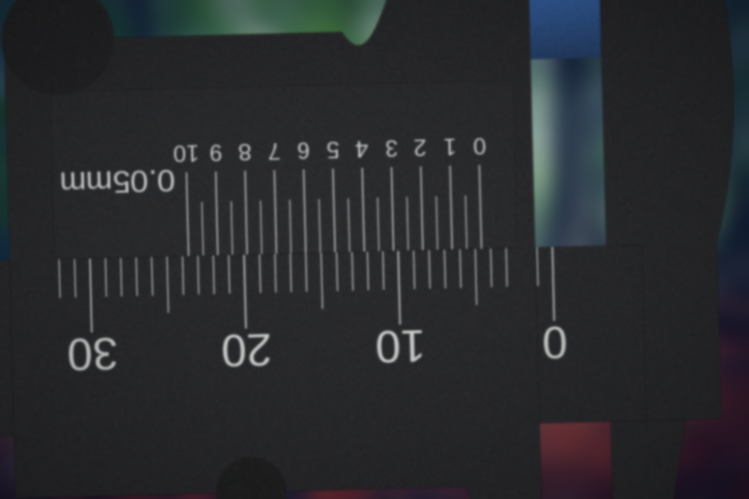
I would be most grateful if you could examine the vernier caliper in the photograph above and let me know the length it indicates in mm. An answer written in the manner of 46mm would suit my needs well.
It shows 4.6mm
